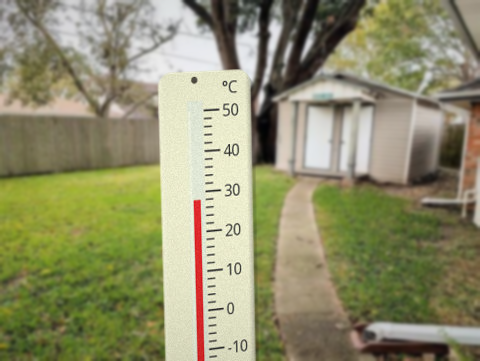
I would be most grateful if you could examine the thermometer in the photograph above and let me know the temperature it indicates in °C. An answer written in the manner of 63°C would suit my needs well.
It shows 28°C
